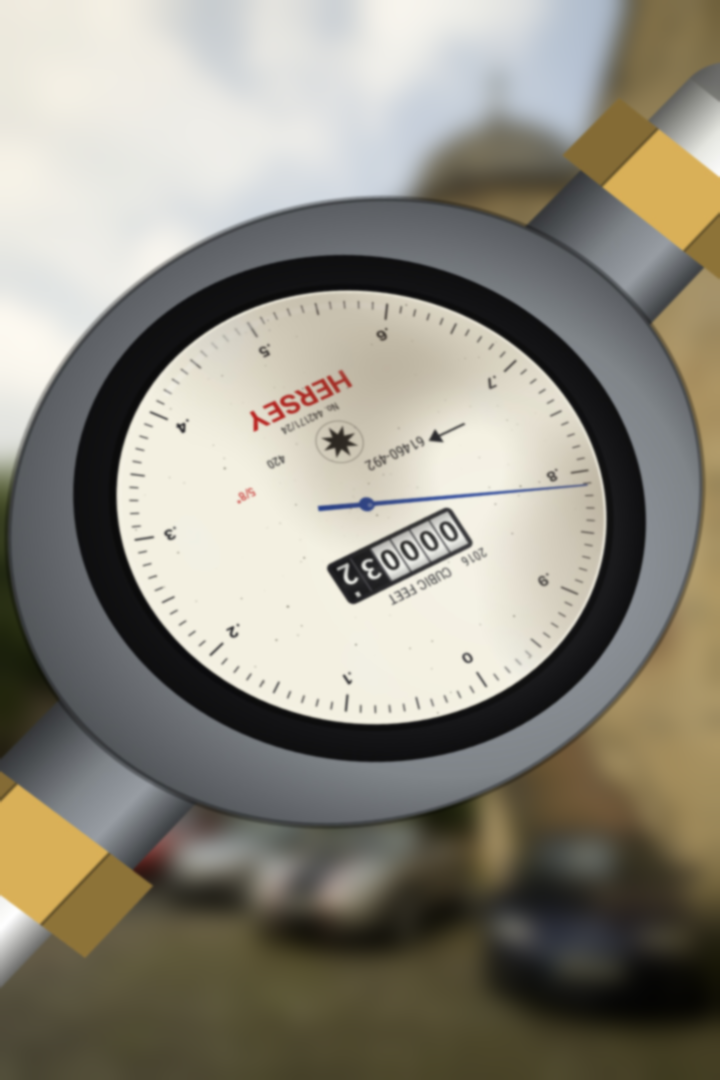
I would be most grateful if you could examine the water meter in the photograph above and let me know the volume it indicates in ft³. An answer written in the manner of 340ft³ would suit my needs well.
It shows 31.81ft³
